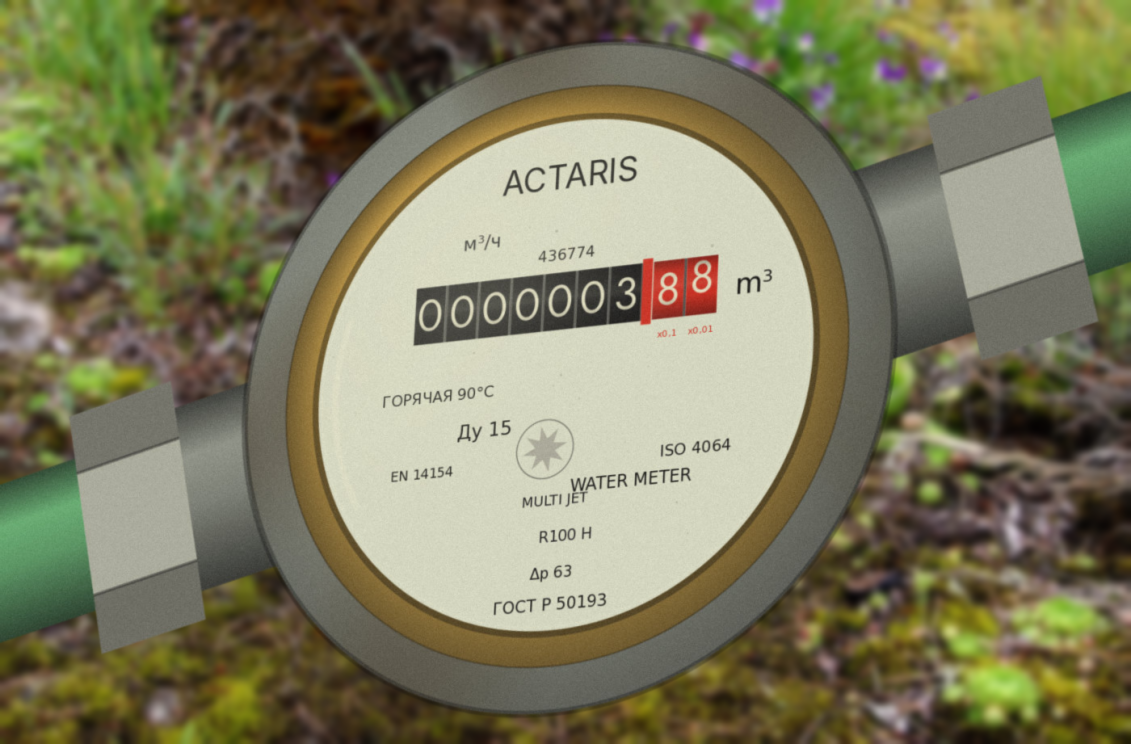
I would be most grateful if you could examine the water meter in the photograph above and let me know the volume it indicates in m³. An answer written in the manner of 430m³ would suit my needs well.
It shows 3.88m³
